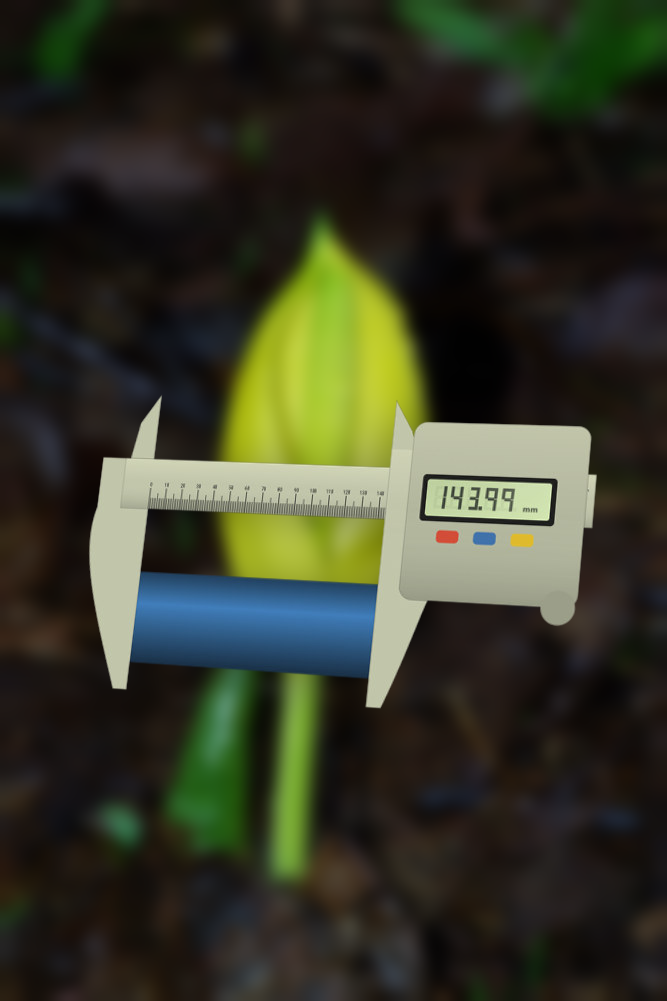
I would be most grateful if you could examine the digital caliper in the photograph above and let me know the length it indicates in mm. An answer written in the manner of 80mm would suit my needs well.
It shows 143.99mm
